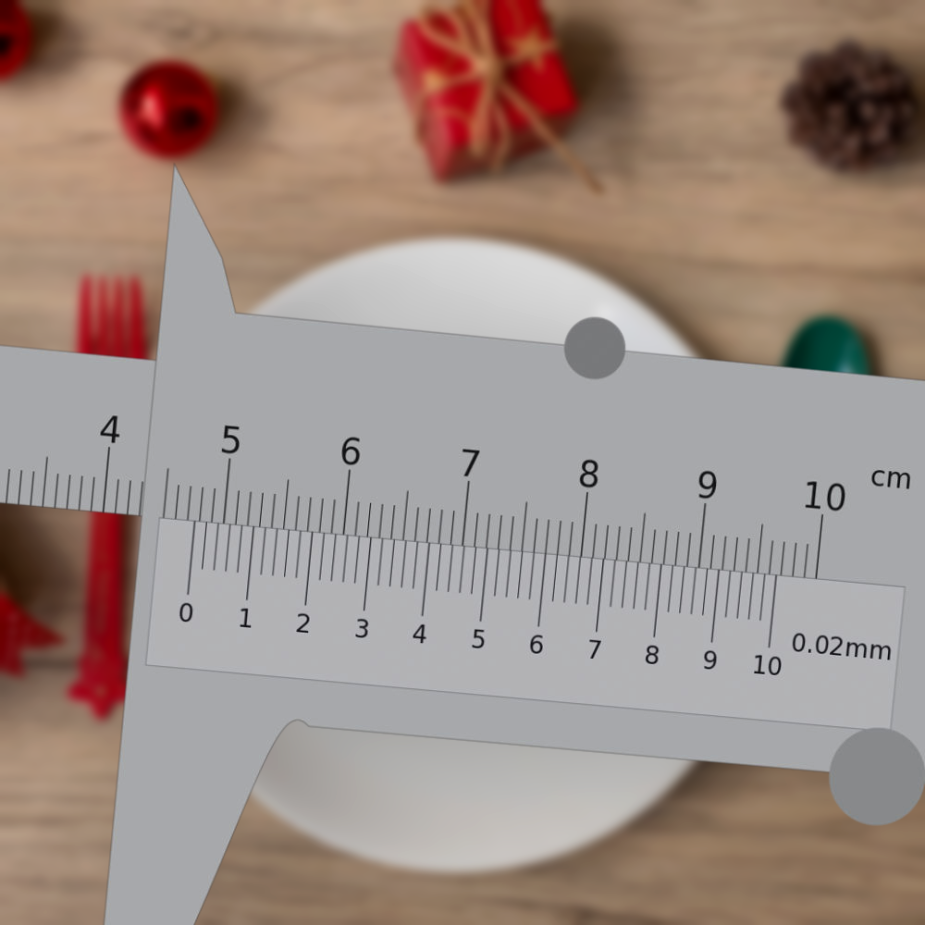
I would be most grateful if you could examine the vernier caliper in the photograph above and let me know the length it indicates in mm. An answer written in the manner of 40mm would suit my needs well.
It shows 47.6mm
